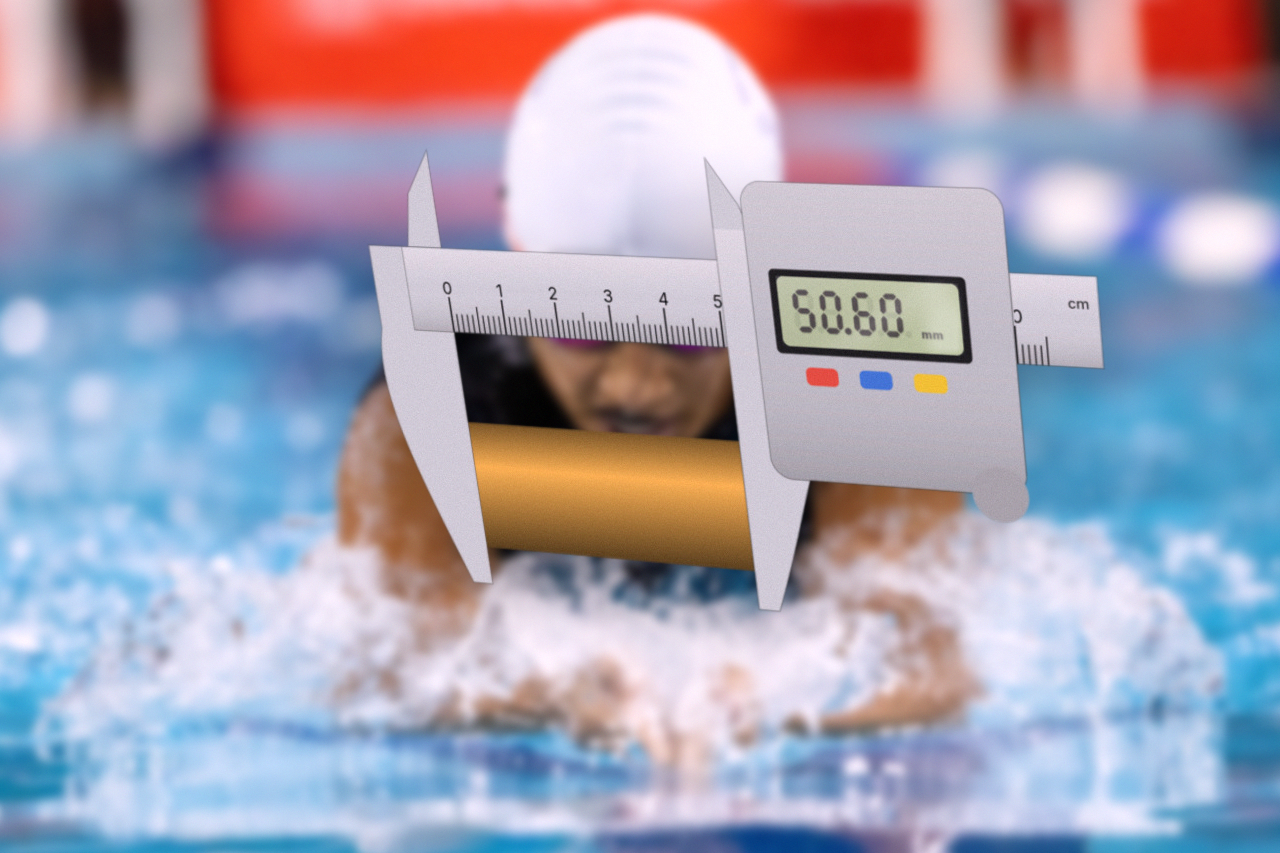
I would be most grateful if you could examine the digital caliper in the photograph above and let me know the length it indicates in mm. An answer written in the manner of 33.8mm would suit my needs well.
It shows 50.60mm
